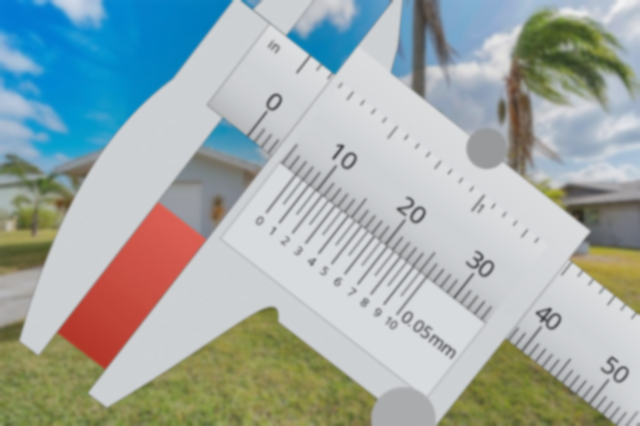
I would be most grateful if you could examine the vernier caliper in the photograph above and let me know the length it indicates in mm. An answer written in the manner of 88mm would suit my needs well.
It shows 7.0mm
